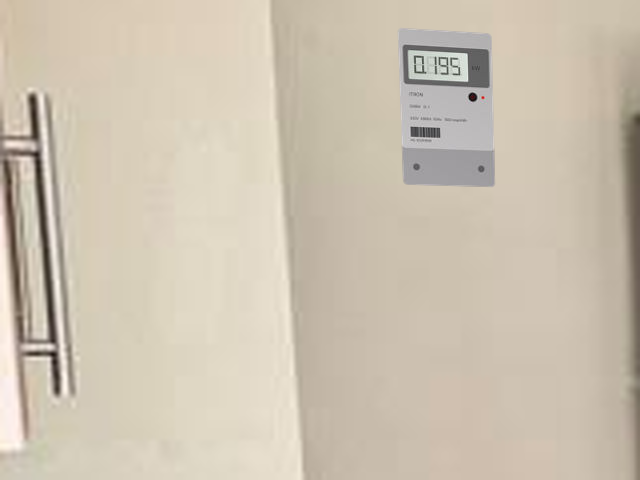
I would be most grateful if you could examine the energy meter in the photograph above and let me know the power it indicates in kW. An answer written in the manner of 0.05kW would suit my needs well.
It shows 0.195kW
